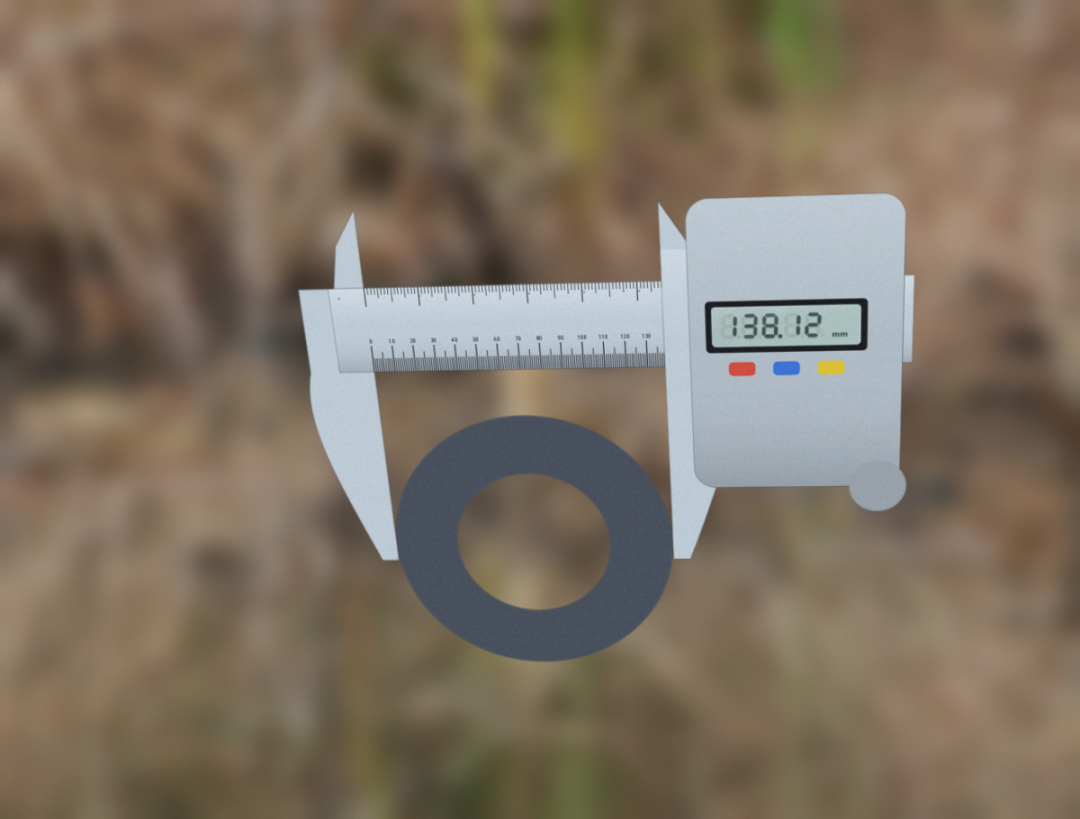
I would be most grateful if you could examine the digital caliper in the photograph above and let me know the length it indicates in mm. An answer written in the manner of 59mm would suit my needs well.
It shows 138.12mm
